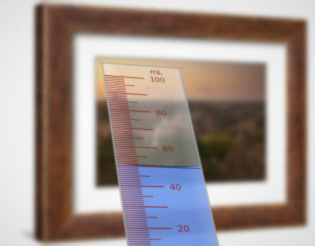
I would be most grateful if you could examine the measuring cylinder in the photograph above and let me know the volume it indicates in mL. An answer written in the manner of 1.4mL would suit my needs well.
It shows 50mL
